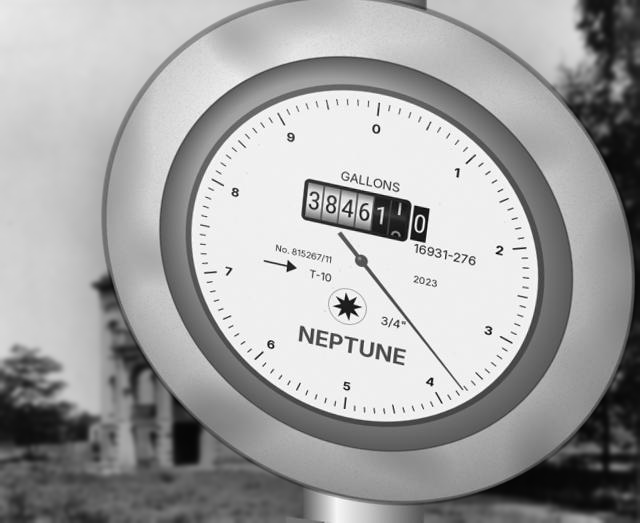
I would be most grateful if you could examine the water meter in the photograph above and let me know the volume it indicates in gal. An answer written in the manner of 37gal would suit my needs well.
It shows 3846113.7gal
